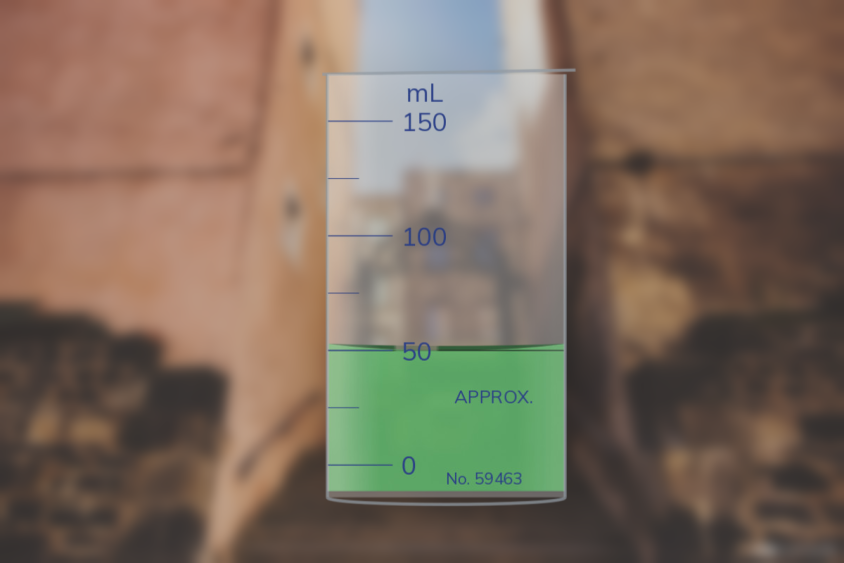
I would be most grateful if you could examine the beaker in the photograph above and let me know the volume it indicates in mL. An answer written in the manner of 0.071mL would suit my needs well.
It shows 50mL
